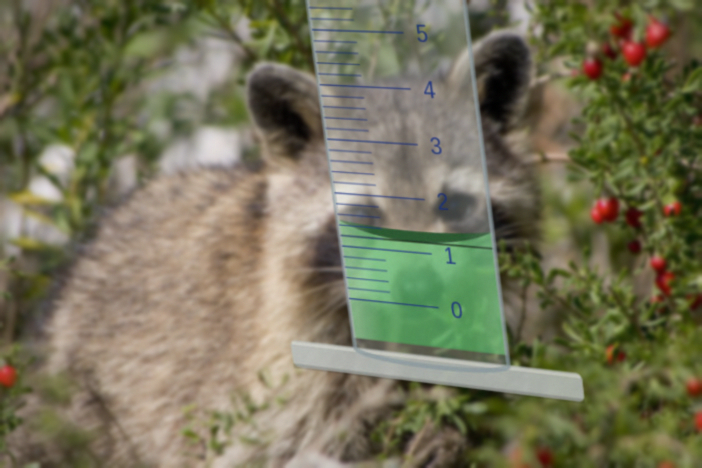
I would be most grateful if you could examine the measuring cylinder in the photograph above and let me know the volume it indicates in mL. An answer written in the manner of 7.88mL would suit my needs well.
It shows 1.2mL
